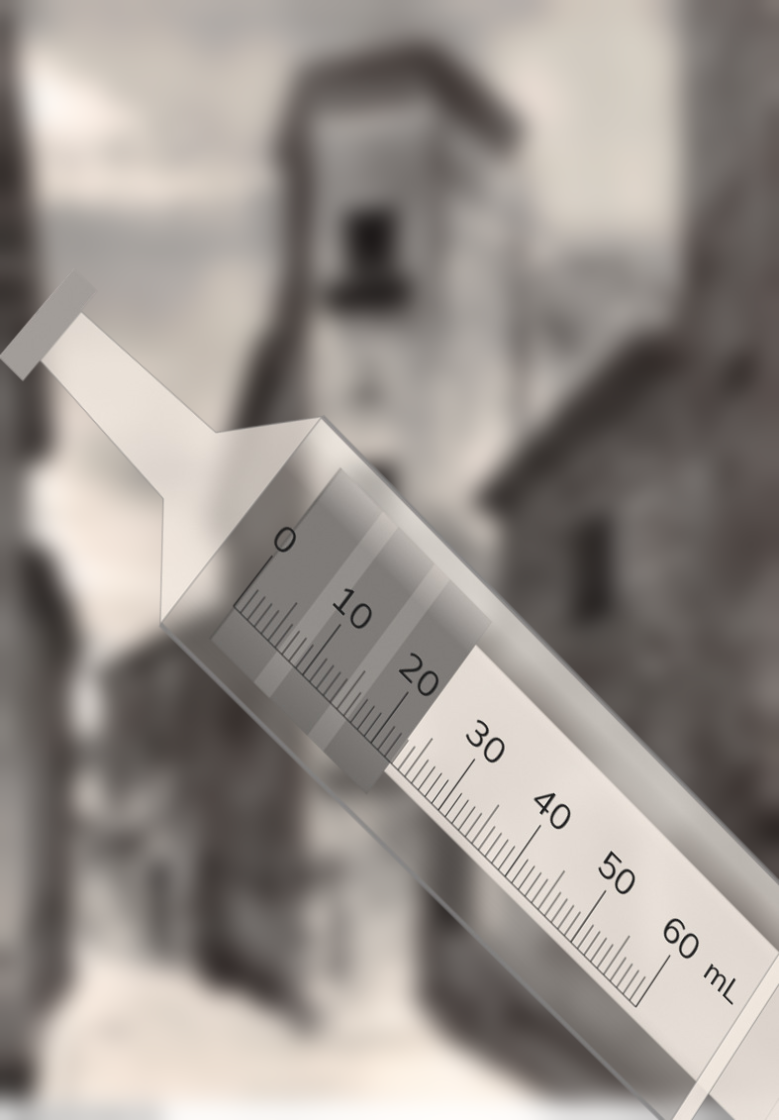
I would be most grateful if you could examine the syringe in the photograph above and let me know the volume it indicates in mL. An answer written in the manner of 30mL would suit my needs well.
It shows 0mL
